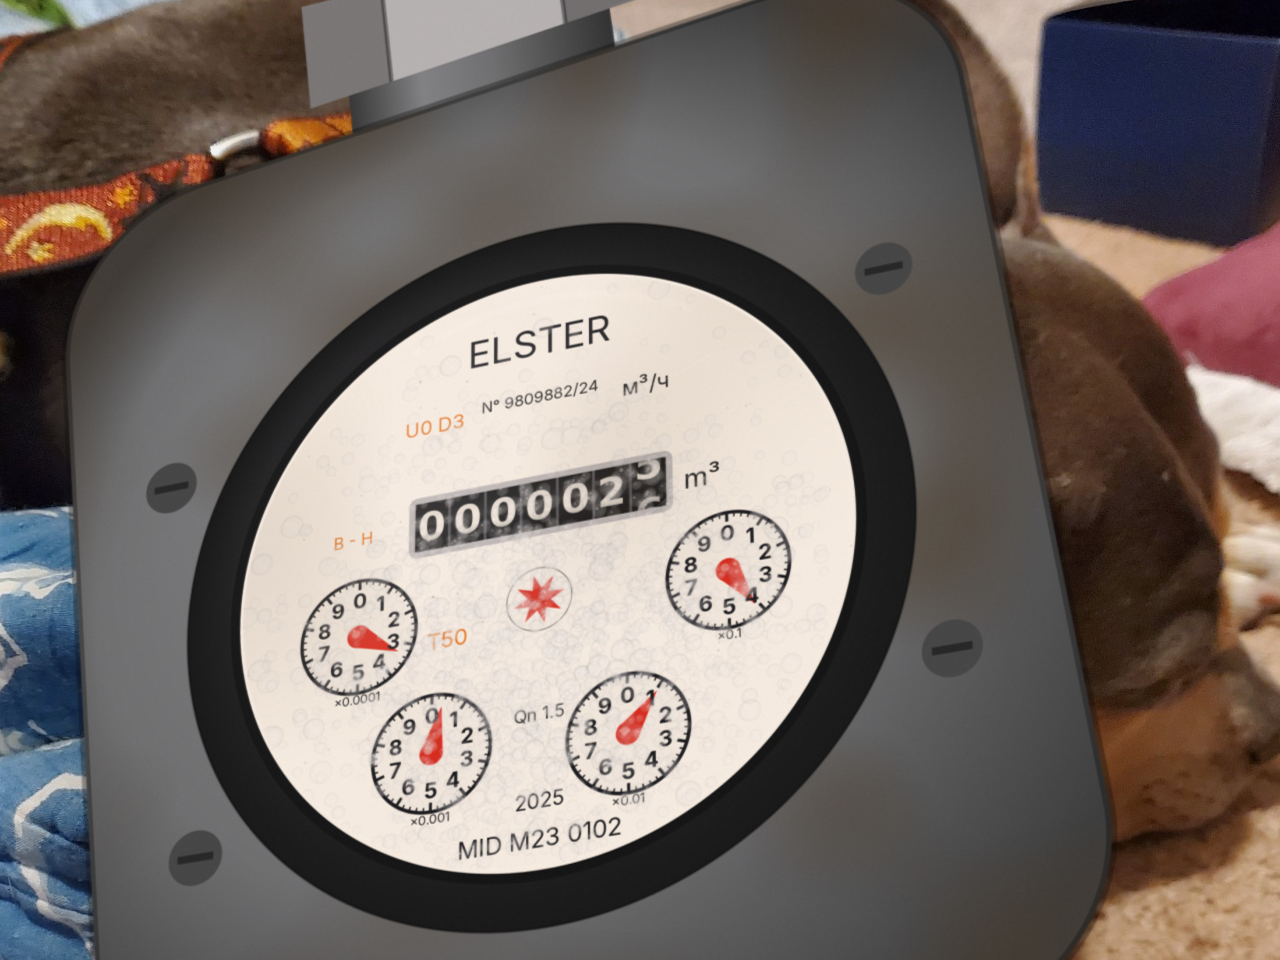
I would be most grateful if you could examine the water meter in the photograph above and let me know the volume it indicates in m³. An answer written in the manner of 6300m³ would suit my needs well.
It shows 25.4103m³
